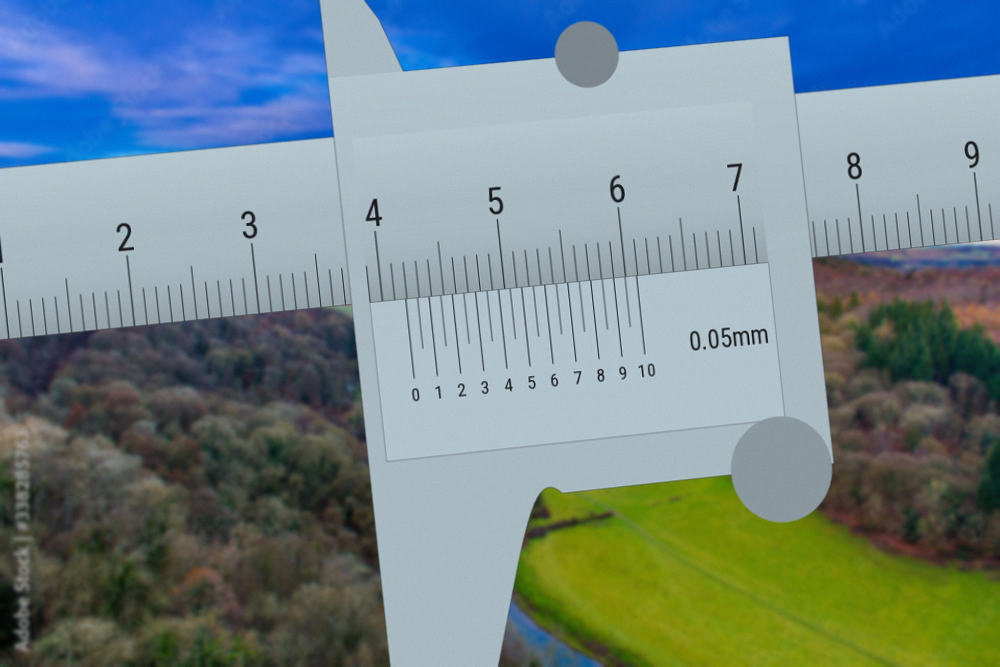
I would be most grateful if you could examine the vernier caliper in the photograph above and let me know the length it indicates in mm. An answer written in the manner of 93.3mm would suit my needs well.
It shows 41.9mm
